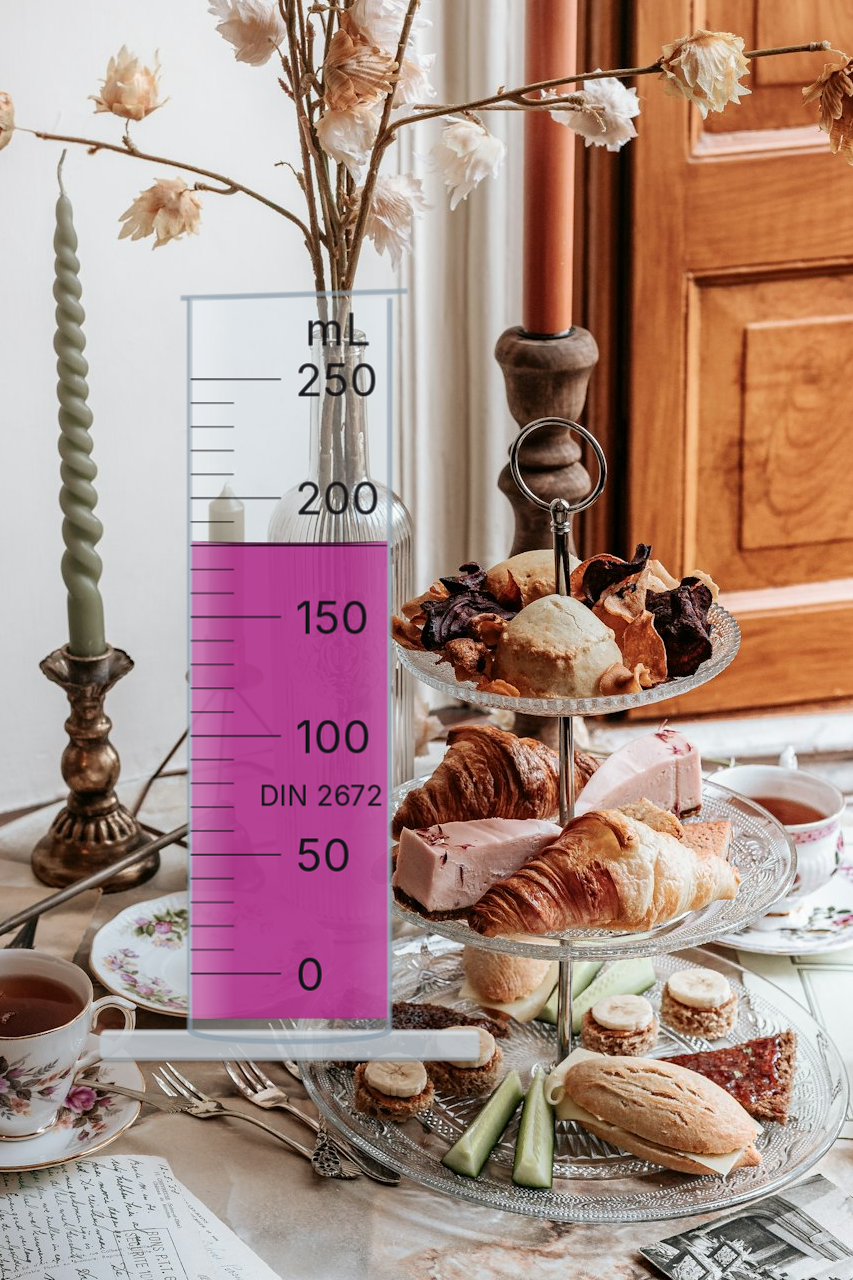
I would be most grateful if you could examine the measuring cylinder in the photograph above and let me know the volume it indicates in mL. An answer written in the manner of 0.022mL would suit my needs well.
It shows 180mL
